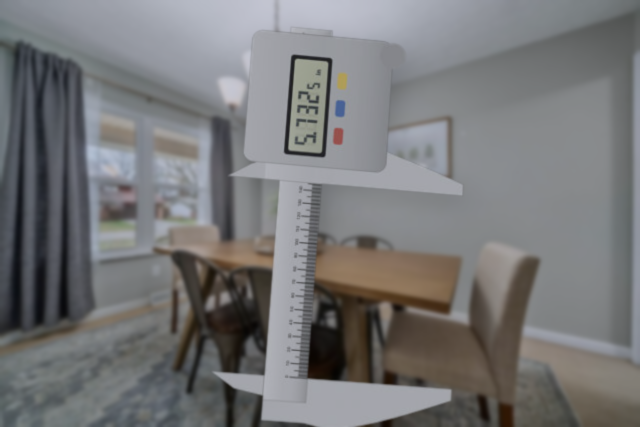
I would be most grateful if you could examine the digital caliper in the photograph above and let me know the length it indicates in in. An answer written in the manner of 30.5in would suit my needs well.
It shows 5.7325in
